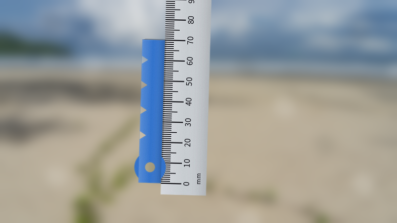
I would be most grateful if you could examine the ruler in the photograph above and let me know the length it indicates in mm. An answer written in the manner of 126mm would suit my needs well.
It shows 70mm
